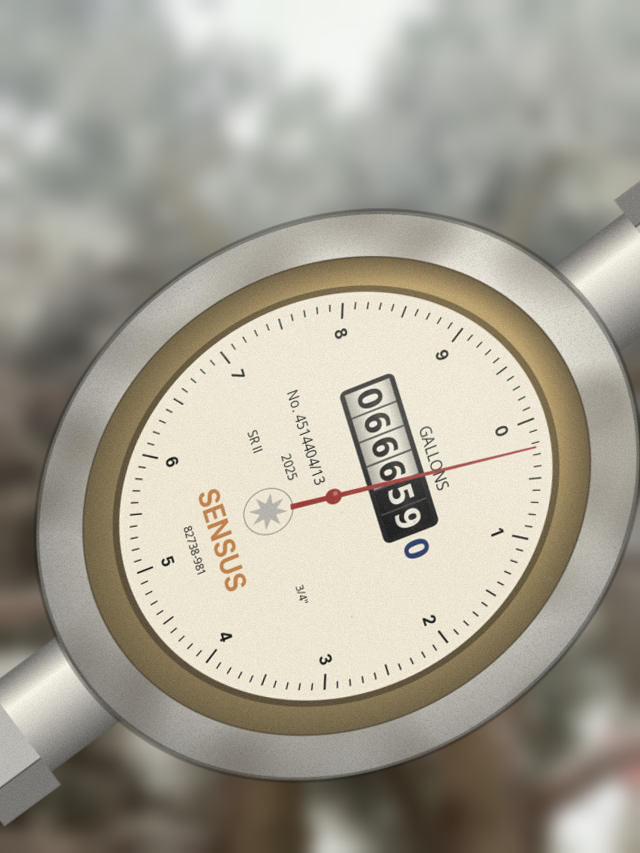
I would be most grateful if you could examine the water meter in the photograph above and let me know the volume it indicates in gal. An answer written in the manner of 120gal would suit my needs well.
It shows 666590.2gal
